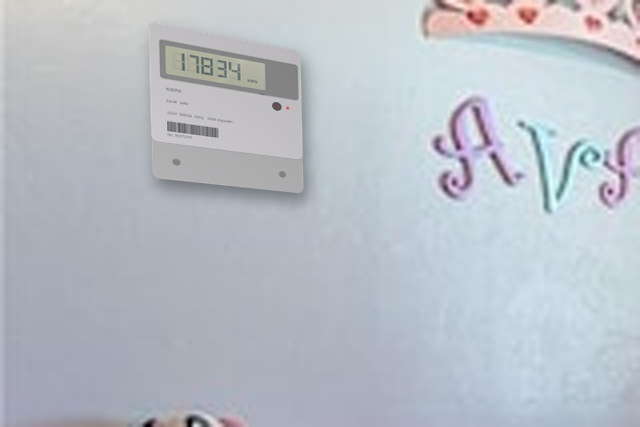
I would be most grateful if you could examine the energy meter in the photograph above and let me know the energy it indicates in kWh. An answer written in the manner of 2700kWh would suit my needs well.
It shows 17834kWh
